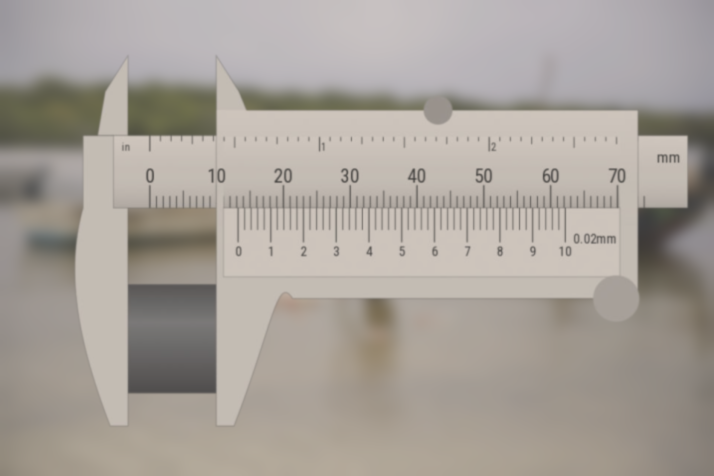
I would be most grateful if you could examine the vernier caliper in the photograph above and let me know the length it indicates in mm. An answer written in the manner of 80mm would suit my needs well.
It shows 13.2mm
